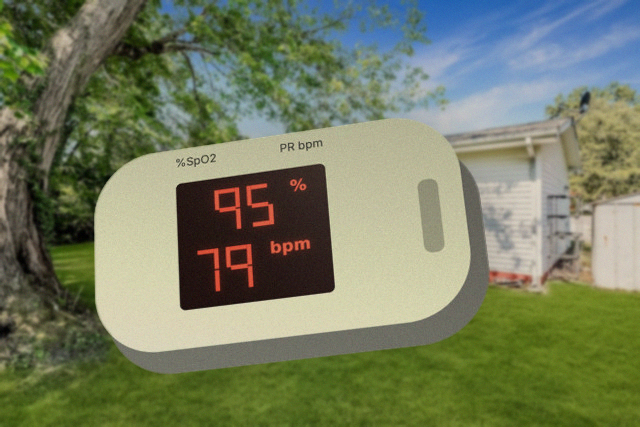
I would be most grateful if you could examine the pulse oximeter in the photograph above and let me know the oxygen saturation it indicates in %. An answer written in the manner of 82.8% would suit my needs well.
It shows 95%
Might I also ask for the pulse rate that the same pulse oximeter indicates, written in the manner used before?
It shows 79bpm
